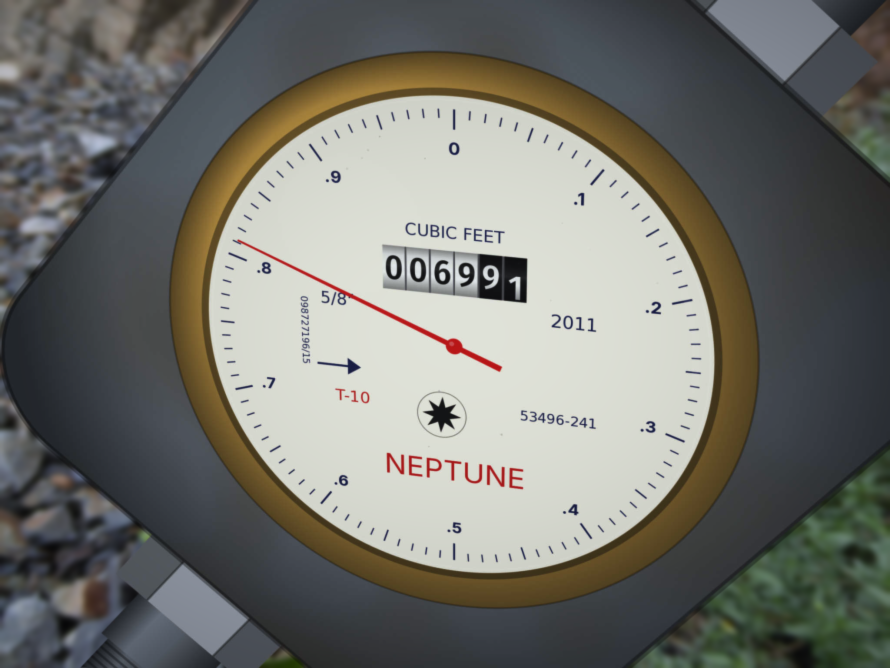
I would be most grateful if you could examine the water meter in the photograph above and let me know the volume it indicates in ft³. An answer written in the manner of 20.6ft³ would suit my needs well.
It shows 6990.81ft³
